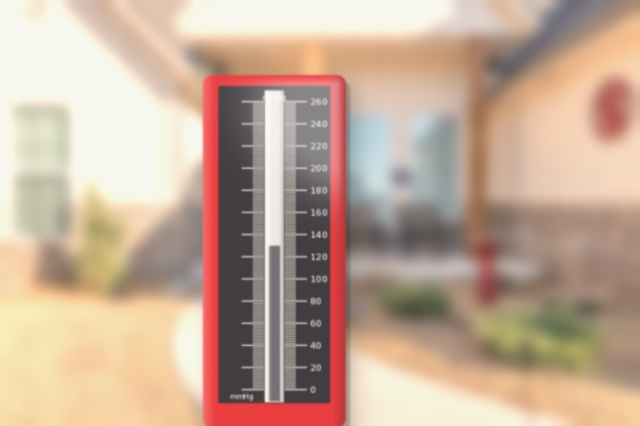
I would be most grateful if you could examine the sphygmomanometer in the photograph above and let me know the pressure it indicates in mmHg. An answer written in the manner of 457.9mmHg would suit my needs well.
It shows 130mmHg
